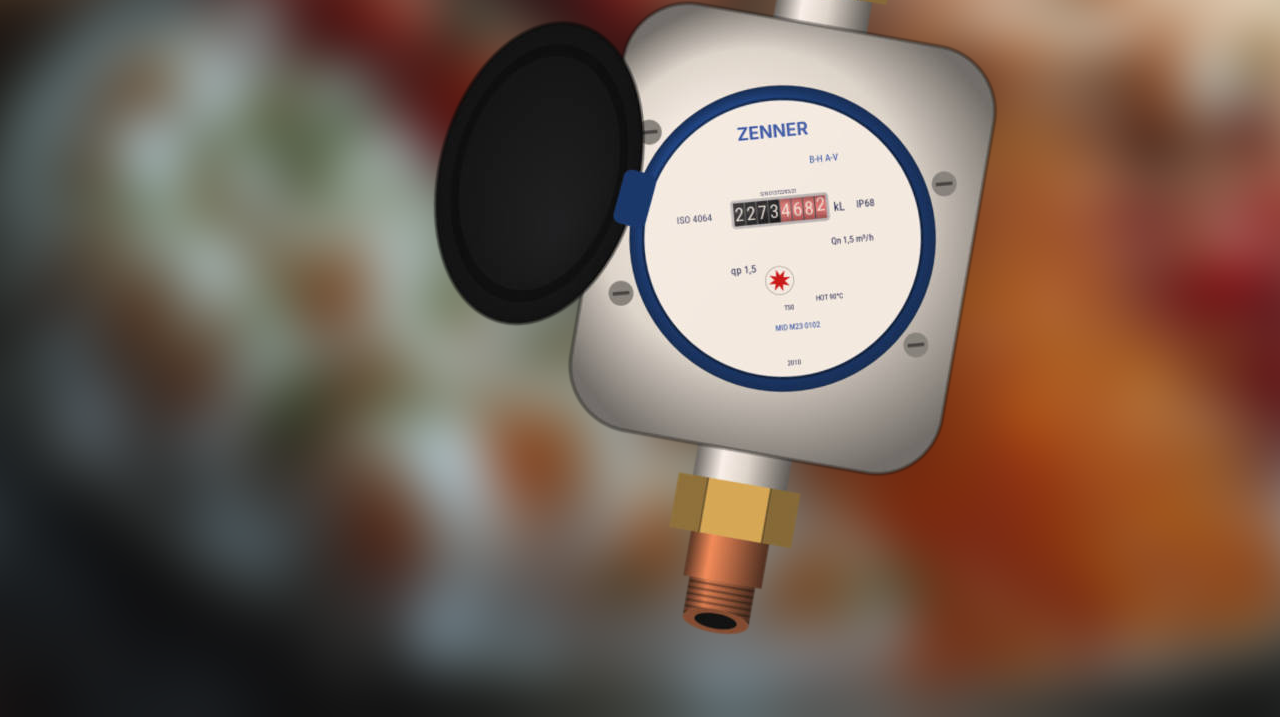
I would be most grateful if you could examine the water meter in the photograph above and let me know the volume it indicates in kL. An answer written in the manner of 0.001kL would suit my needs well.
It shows 2273.4682kL
